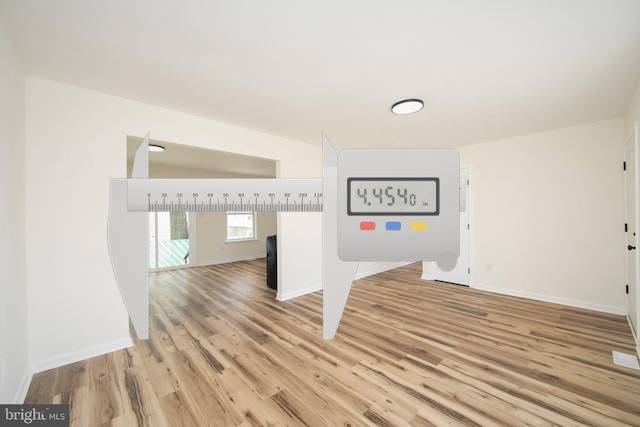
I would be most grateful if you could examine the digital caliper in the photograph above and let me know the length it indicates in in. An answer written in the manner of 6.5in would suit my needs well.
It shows 4.4540in
